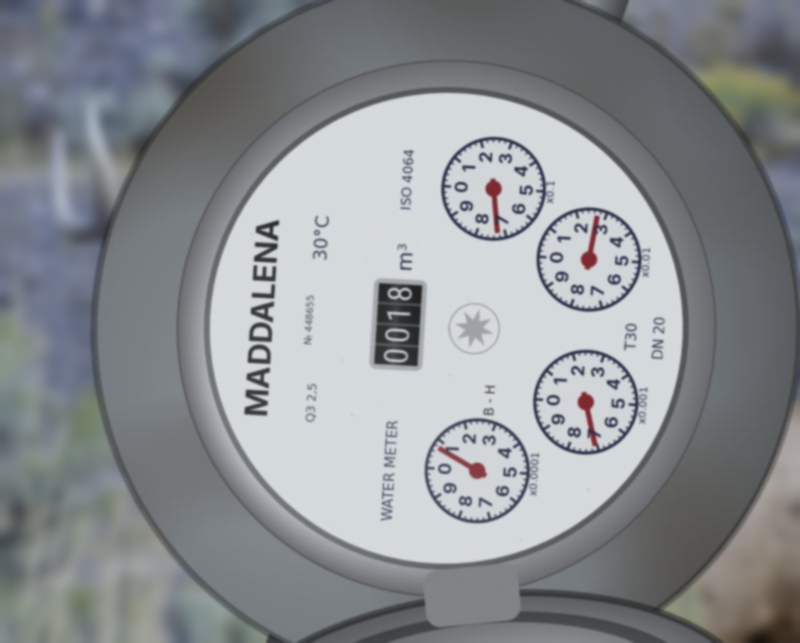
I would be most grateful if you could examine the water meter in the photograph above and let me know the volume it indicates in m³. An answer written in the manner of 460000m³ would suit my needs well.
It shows 18.7270m³
